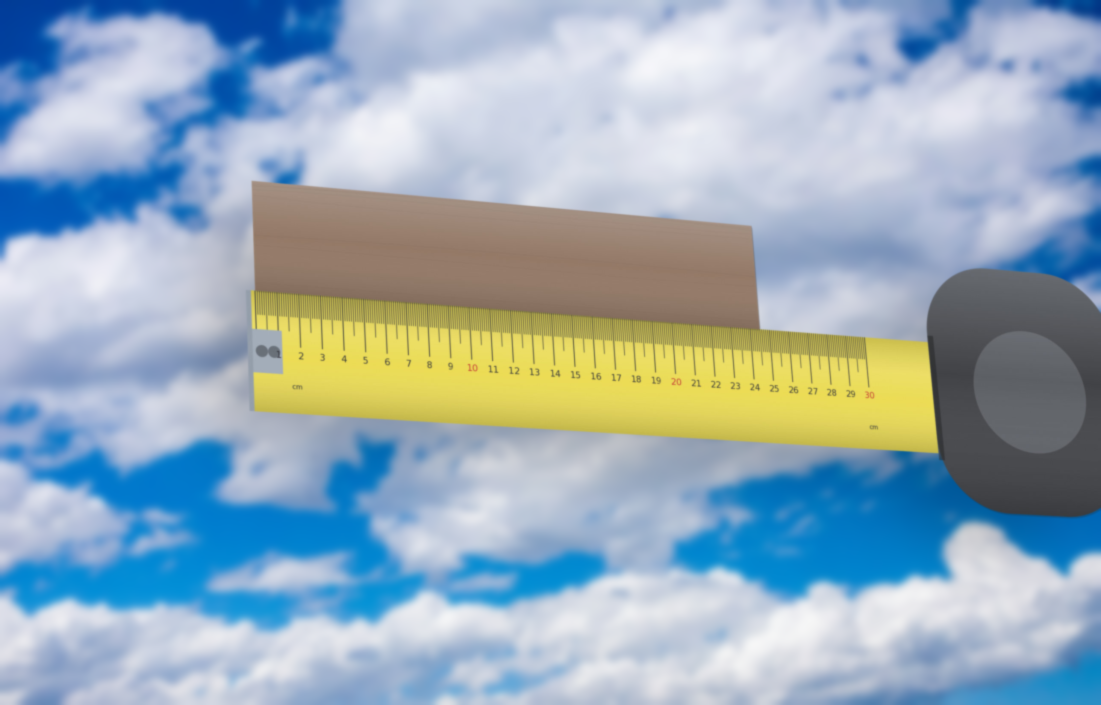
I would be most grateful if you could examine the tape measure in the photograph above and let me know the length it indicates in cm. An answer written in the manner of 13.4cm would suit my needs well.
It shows 24.5cm
